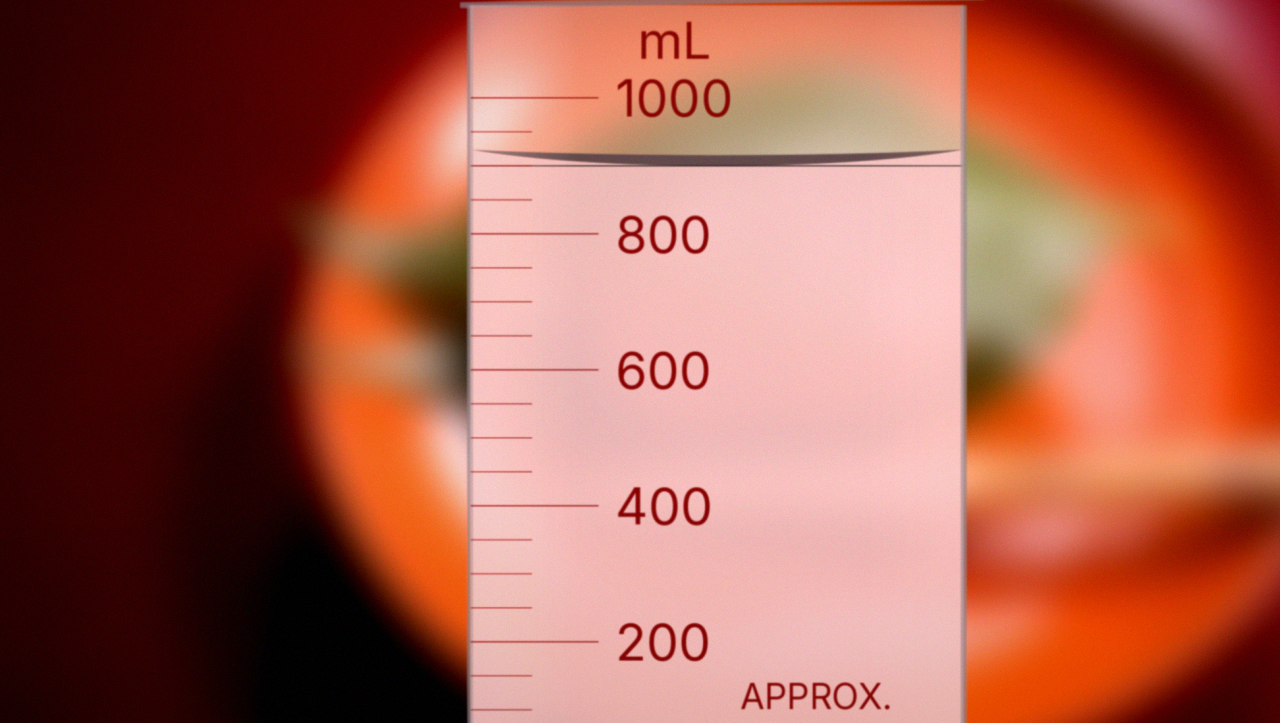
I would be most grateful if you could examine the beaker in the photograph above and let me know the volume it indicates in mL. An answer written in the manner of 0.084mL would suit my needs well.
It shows 900mL
